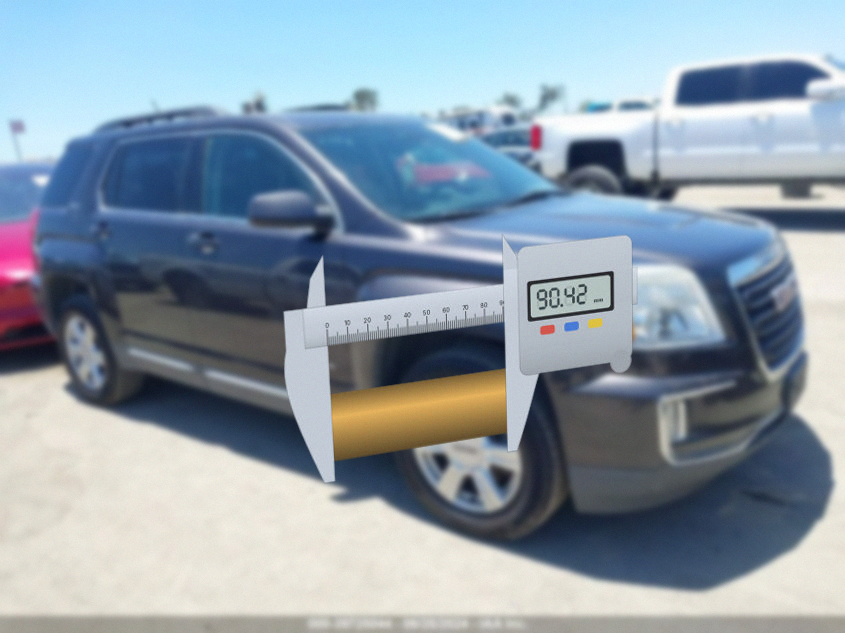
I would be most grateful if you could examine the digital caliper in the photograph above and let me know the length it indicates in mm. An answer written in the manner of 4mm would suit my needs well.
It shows 90.42mm
